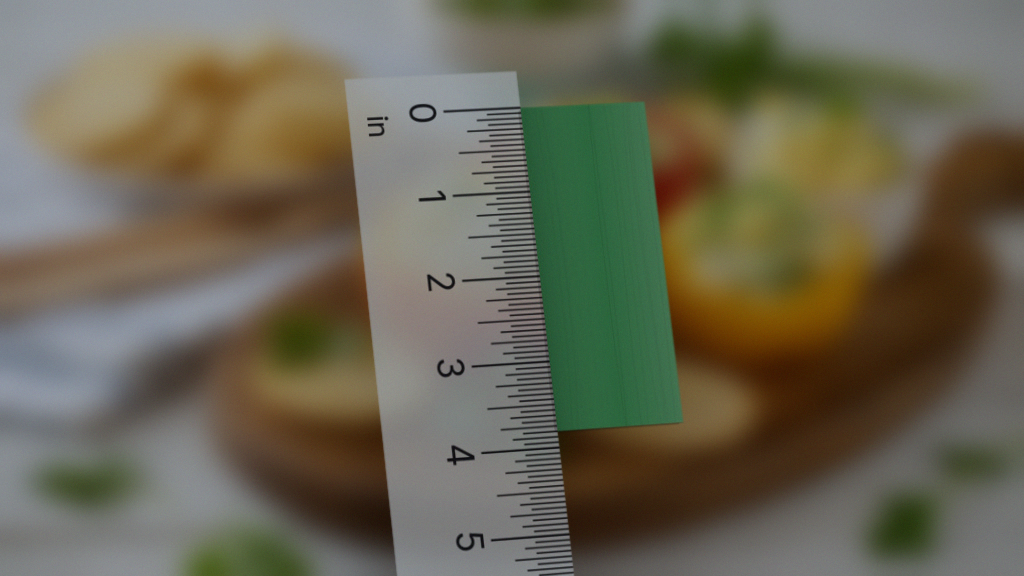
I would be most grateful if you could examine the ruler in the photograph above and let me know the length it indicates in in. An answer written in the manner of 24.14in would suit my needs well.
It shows 3.8125in
